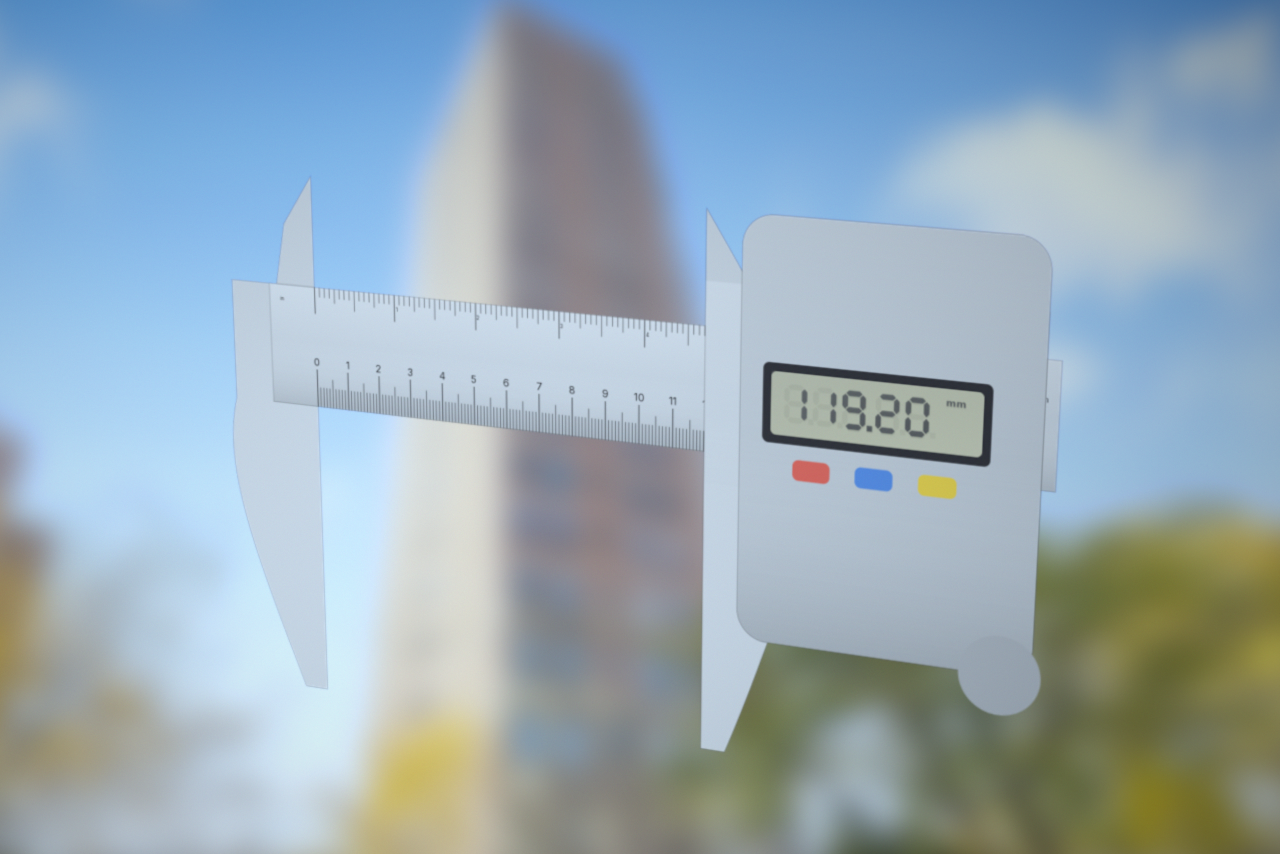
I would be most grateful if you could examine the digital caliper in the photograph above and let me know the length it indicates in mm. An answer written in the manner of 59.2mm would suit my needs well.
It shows 119.20mm
